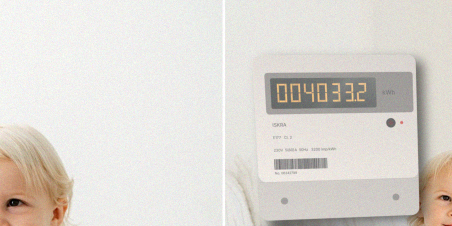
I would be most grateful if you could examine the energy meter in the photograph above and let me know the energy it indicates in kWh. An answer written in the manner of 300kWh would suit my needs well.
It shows 4033.2kWh
